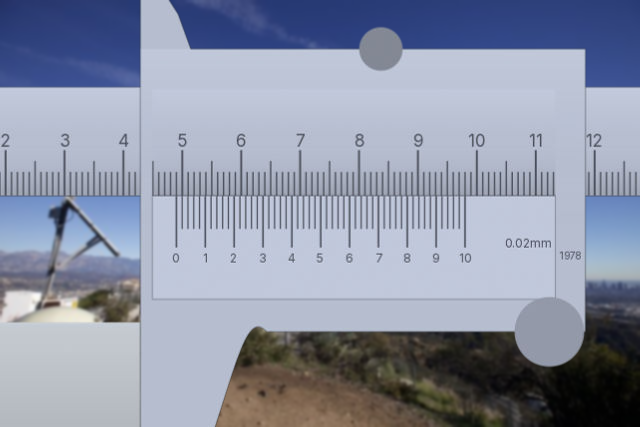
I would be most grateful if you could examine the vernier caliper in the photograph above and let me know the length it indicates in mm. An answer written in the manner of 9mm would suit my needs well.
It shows 49.0mm
